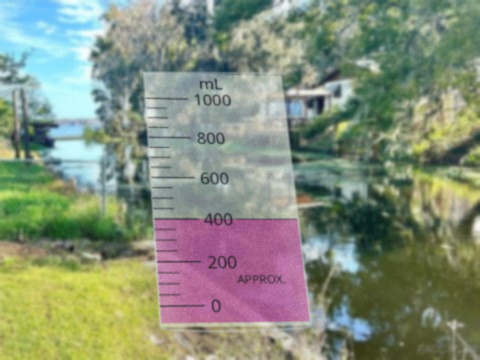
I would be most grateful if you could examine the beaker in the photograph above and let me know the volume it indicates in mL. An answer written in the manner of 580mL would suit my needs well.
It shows 400mL
